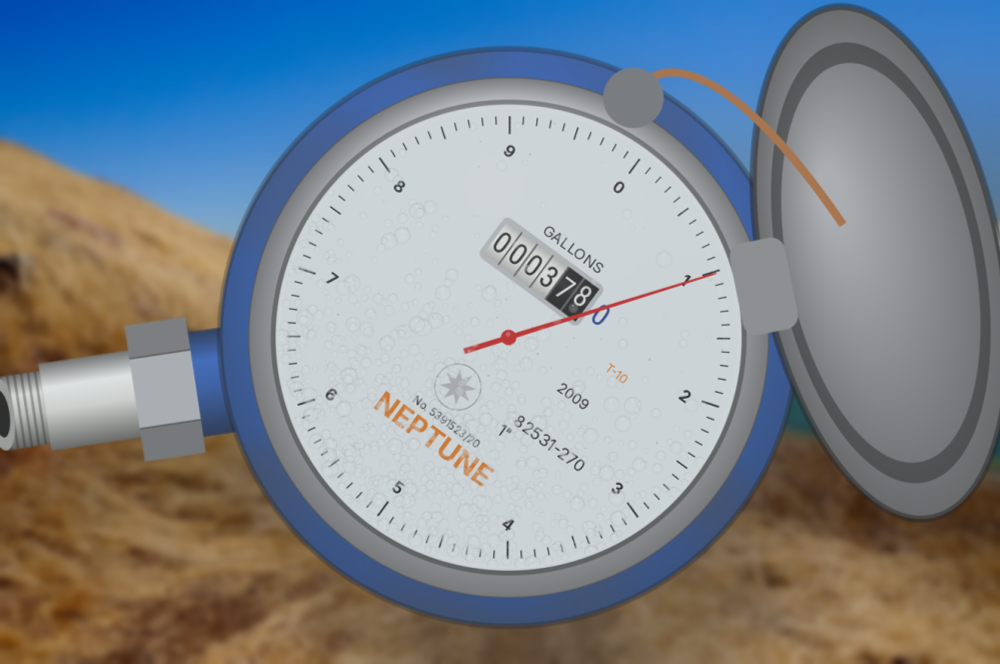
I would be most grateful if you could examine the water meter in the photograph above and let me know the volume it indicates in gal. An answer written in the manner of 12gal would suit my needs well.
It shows 3781.0gal
